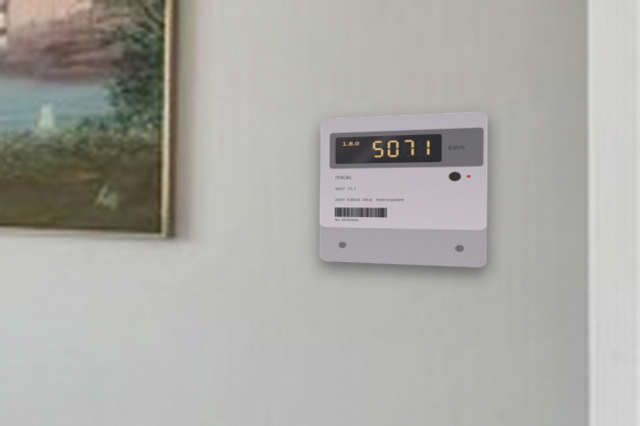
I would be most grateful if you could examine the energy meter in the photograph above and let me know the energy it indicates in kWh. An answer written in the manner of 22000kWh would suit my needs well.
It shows 5071kWh
